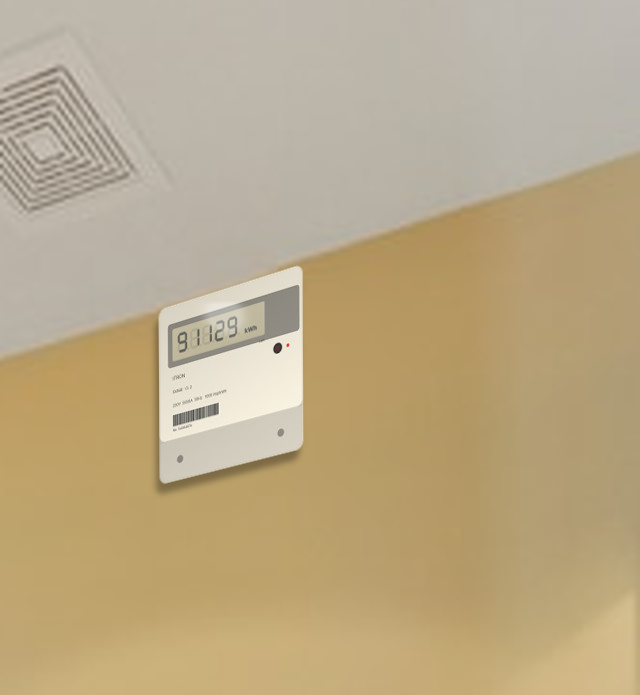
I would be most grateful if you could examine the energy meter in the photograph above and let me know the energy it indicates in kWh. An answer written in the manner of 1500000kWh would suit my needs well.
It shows 91129kWh
